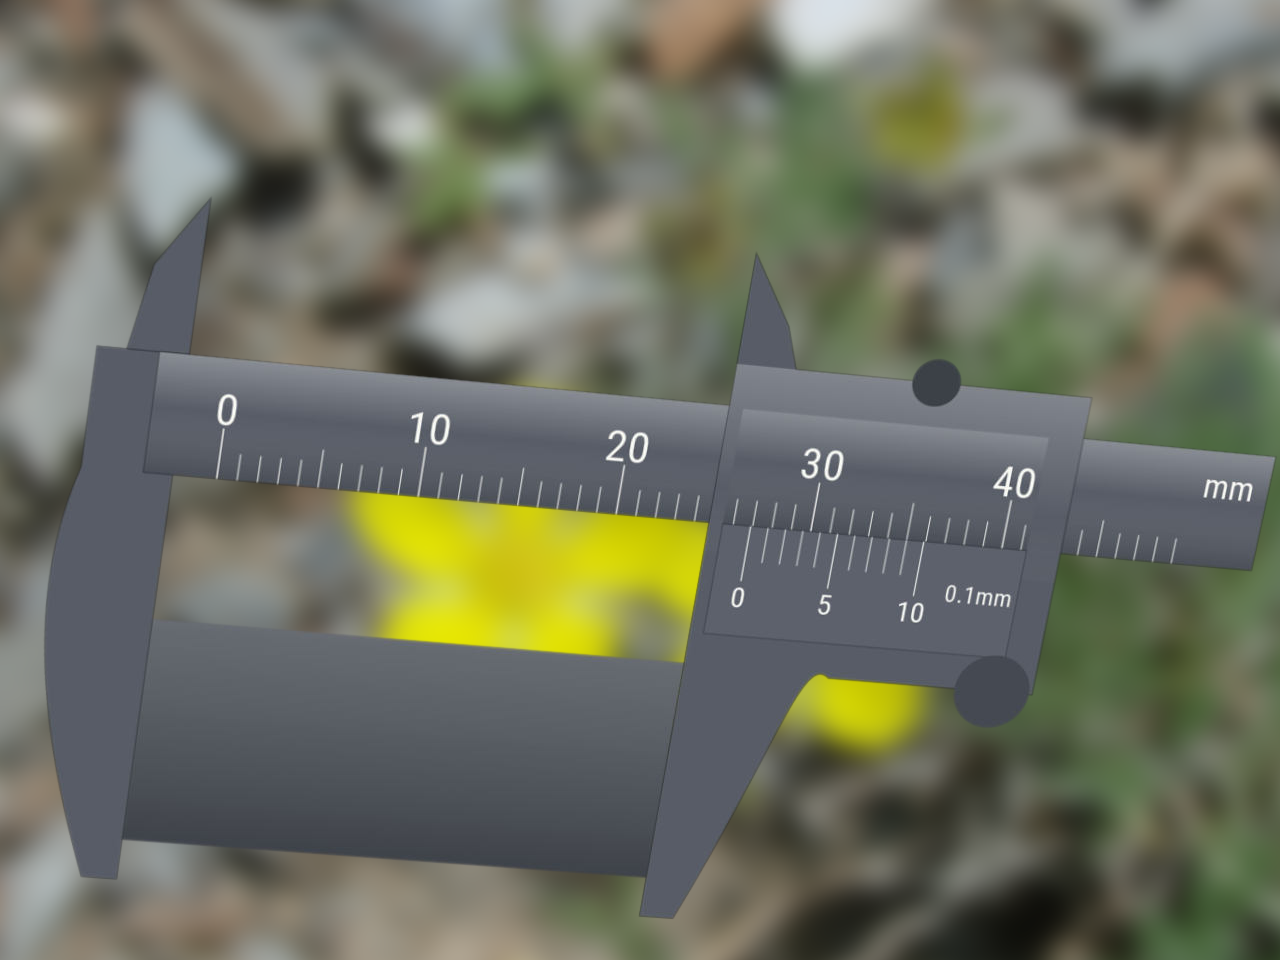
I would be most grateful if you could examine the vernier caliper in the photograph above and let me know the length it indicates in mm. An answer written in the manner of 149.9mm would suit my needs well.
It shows 26.9mm
